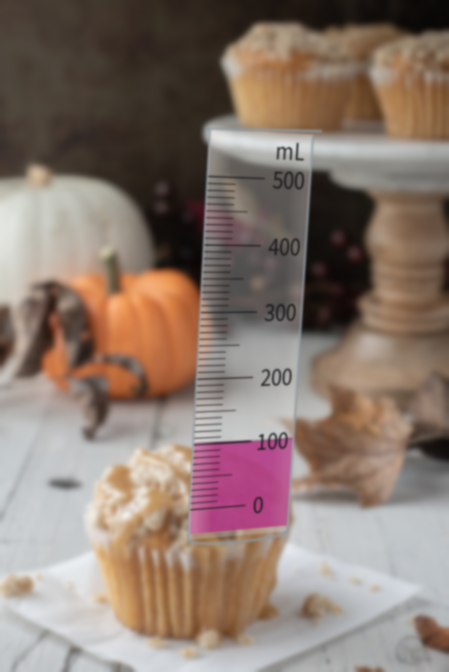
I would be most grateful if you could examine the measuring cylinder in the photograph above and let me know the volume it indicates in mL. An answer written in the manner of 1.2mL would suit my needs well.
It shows 100mL
